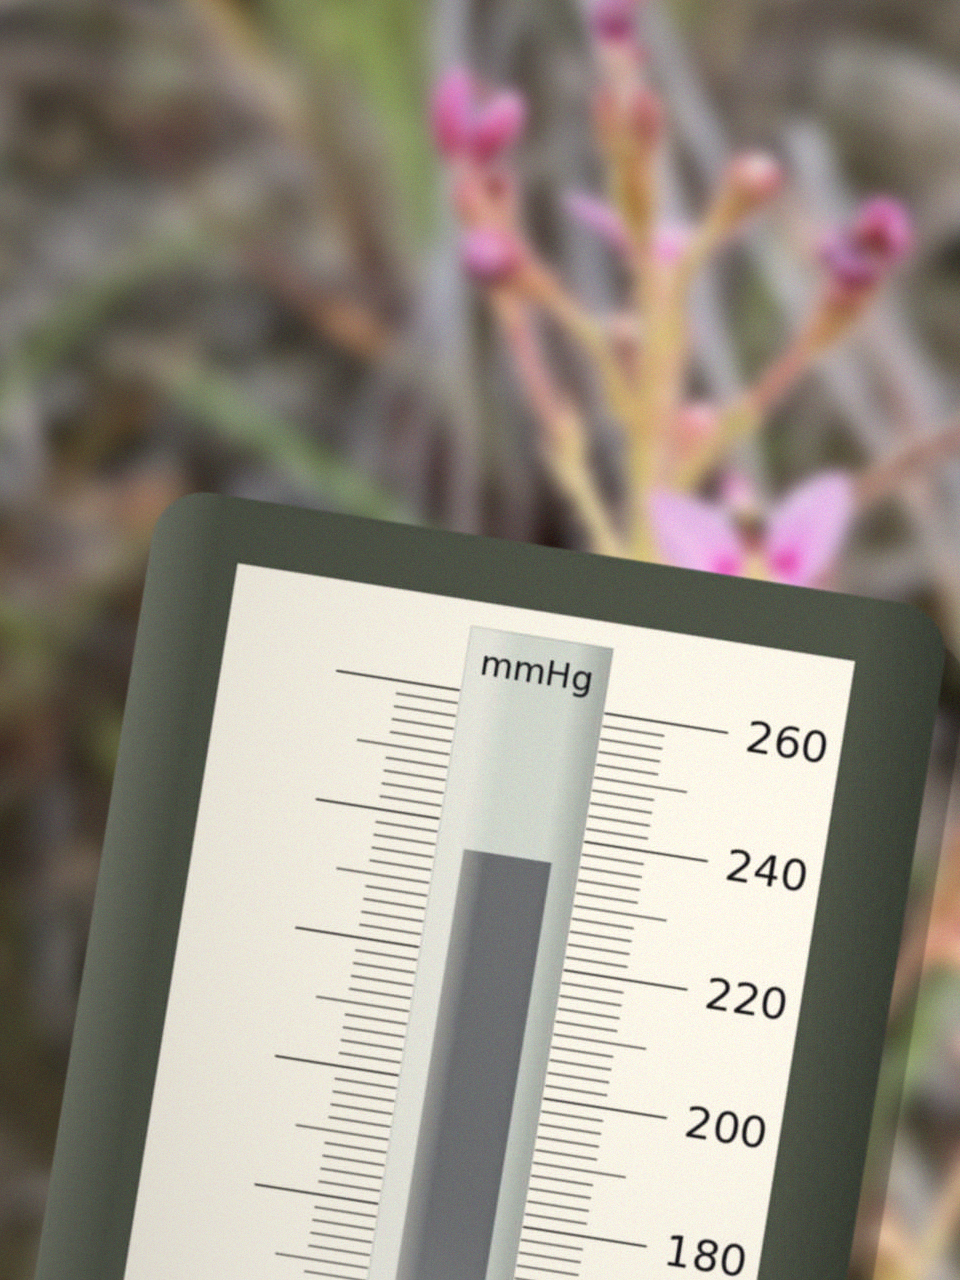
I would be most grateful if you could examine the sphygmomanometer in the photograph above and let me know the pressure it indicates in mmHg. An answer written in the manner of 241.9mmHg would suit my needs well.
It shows 236mmHg
